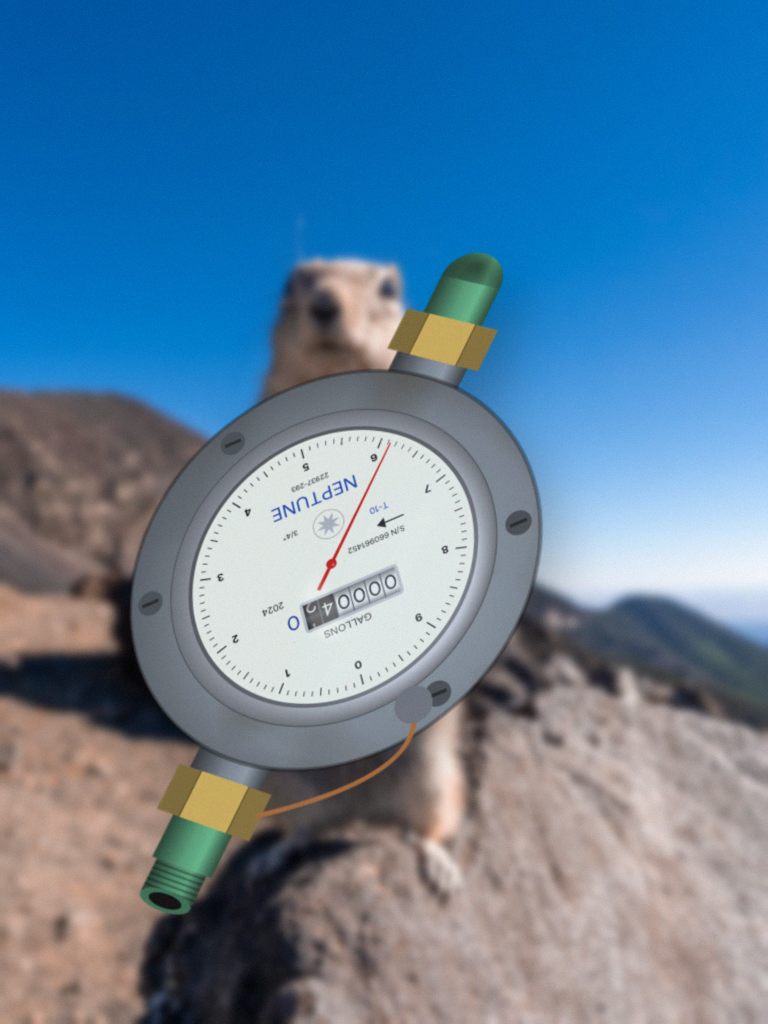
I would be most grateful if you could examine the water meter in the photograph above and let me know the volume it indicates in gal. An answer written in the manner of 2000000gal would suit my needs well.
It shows 416.1gal
